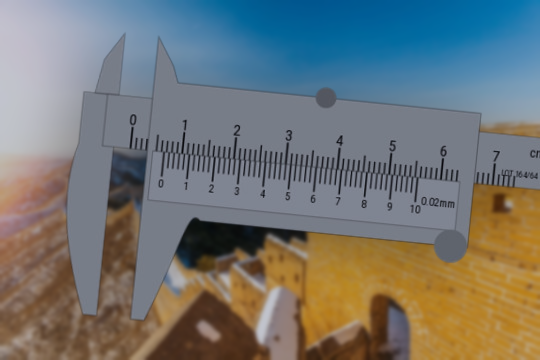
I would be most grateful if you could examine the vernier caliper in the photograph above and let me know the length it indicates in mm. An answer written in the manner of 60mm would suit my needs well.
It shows 6.5mm
